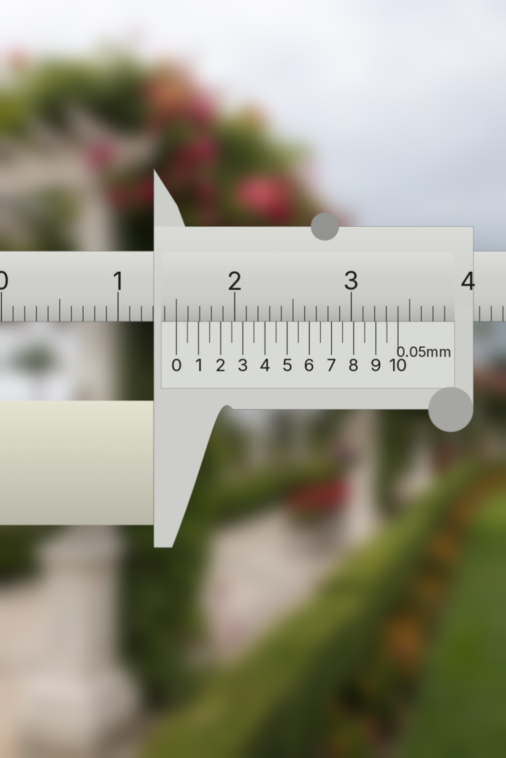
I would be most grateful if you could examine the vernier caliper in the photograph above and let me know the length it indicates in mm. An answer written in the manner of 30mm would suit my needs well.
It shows 15.0mm
